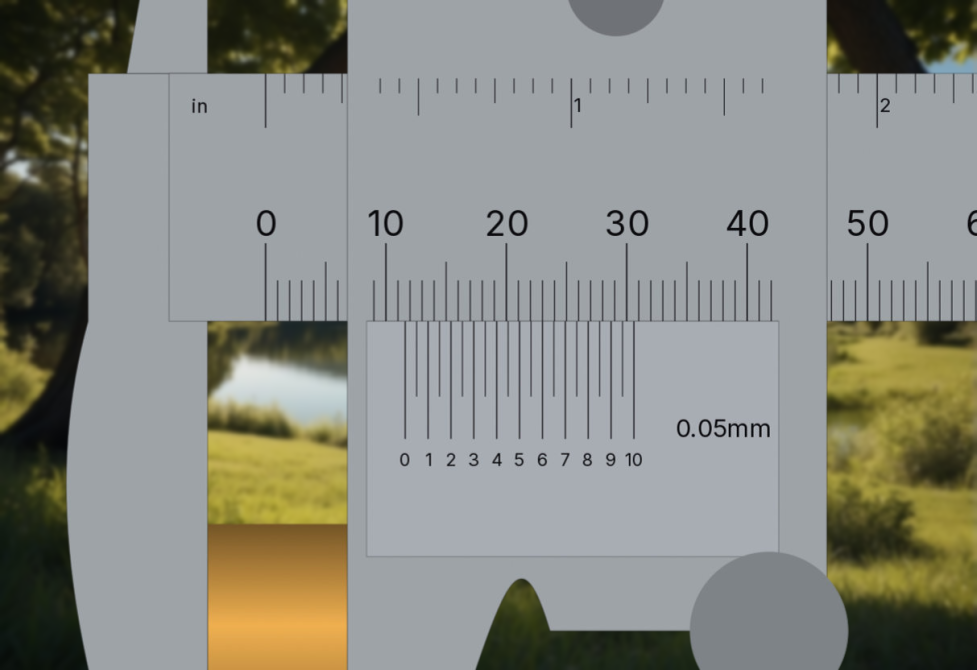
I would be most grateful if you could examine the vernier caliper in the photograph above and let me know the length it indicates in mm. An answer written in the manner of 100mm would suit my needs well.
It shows 11.6mm
